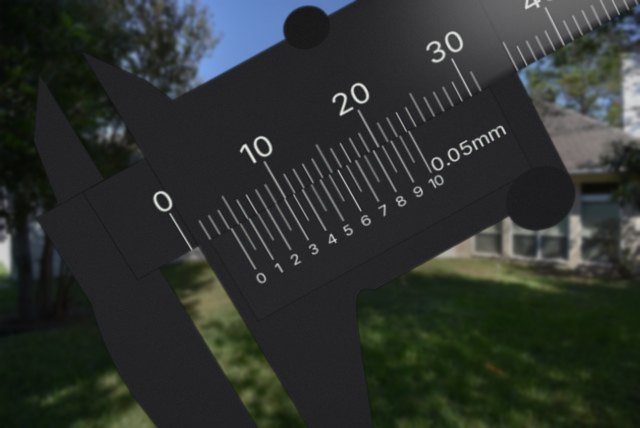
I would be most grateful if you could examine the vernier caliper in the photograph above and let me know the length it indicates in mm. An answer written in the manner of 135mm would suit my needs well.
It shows 4.2mm
